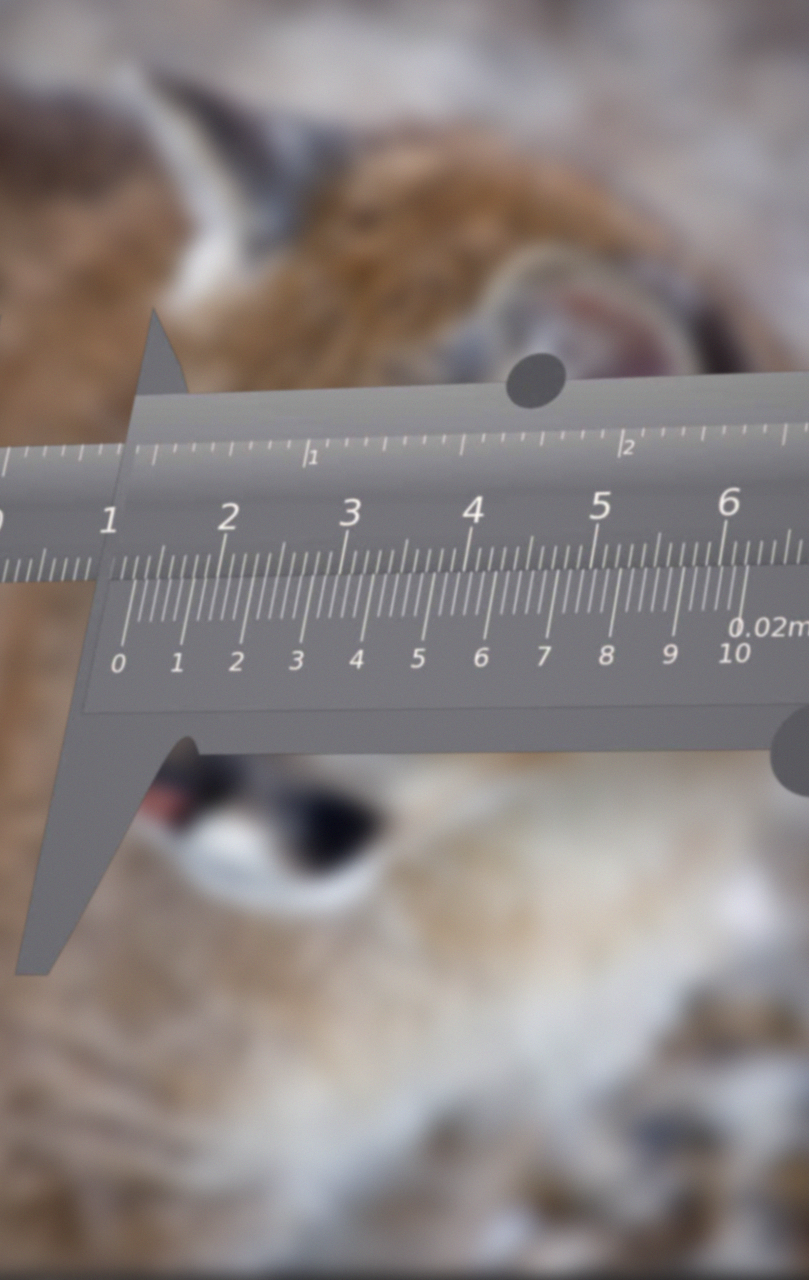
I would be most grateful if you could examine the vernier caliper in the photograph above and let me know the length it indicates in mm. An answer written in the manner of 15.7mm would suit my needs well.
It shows 13.2mm
